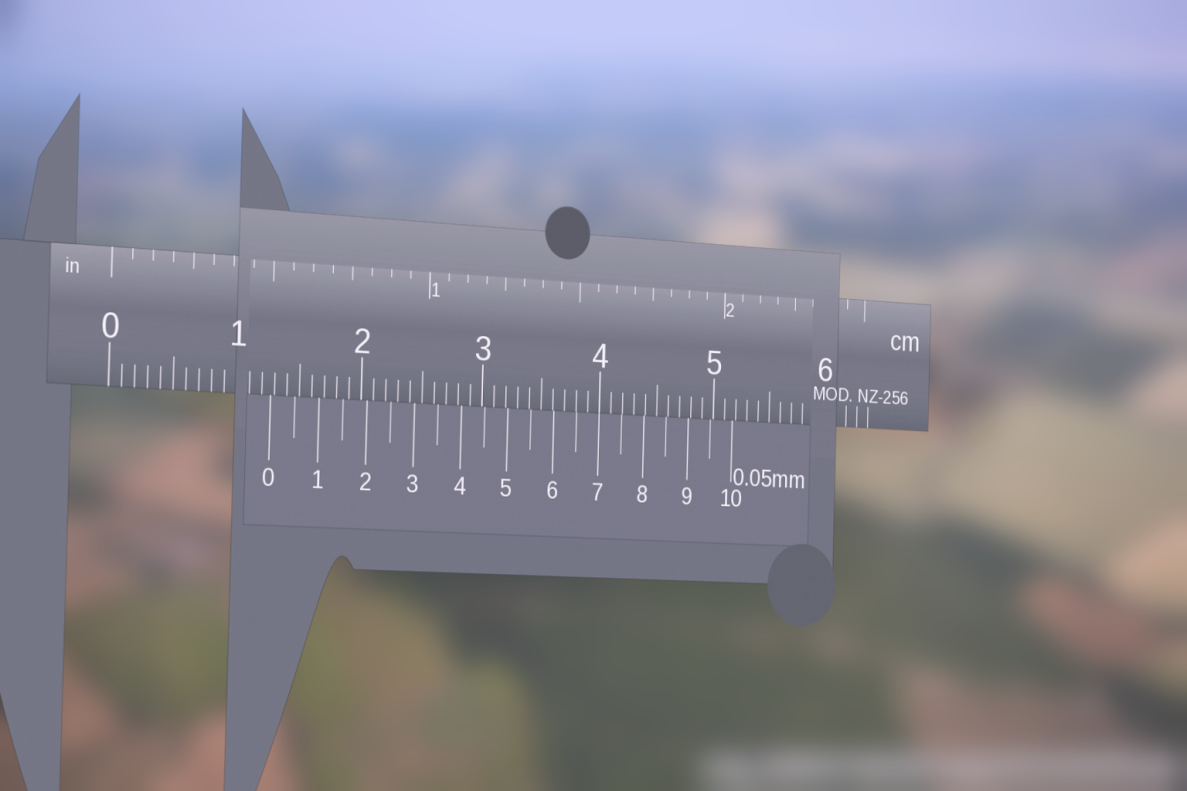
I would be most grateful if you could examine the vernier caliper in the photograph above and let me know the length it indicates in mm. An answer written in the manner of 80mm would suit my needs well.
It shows 12.7mm
